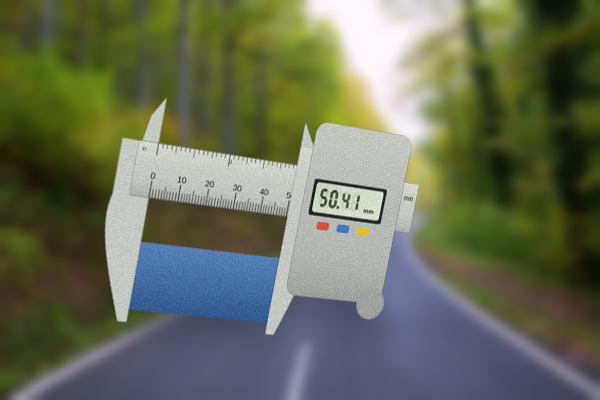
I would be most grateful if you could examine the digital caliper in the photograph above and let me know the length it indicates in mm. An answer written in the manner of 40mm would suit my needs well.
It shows 50.41mm
